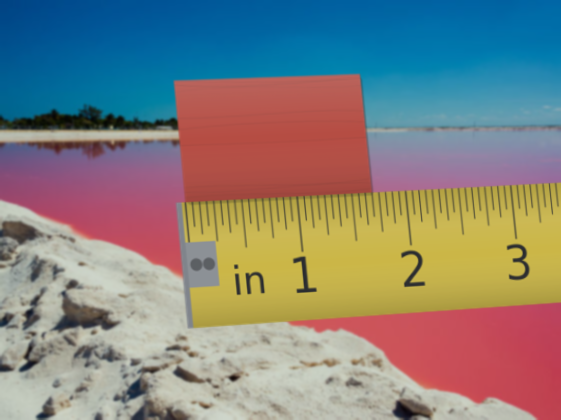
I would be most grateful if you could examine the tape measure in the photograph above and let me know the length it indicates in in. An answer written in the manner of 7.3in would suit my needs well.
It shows 1.6875in
